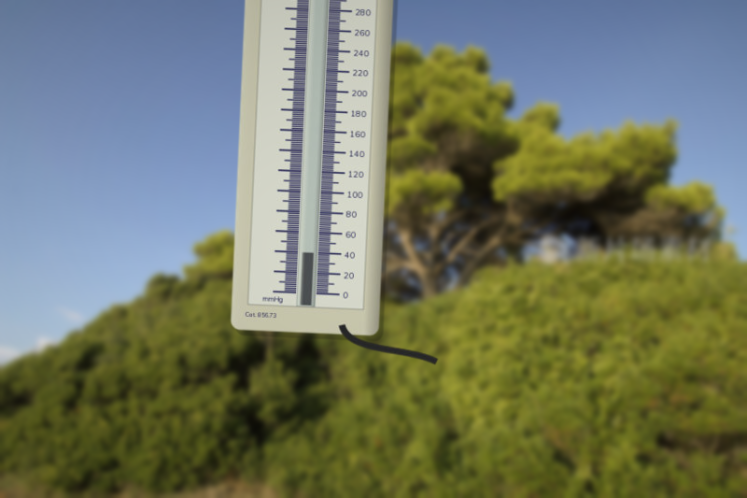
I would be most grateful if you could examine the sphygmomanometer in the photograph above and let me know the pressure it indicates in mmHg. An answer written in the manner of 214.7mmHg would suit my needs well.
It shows 40mmHg
